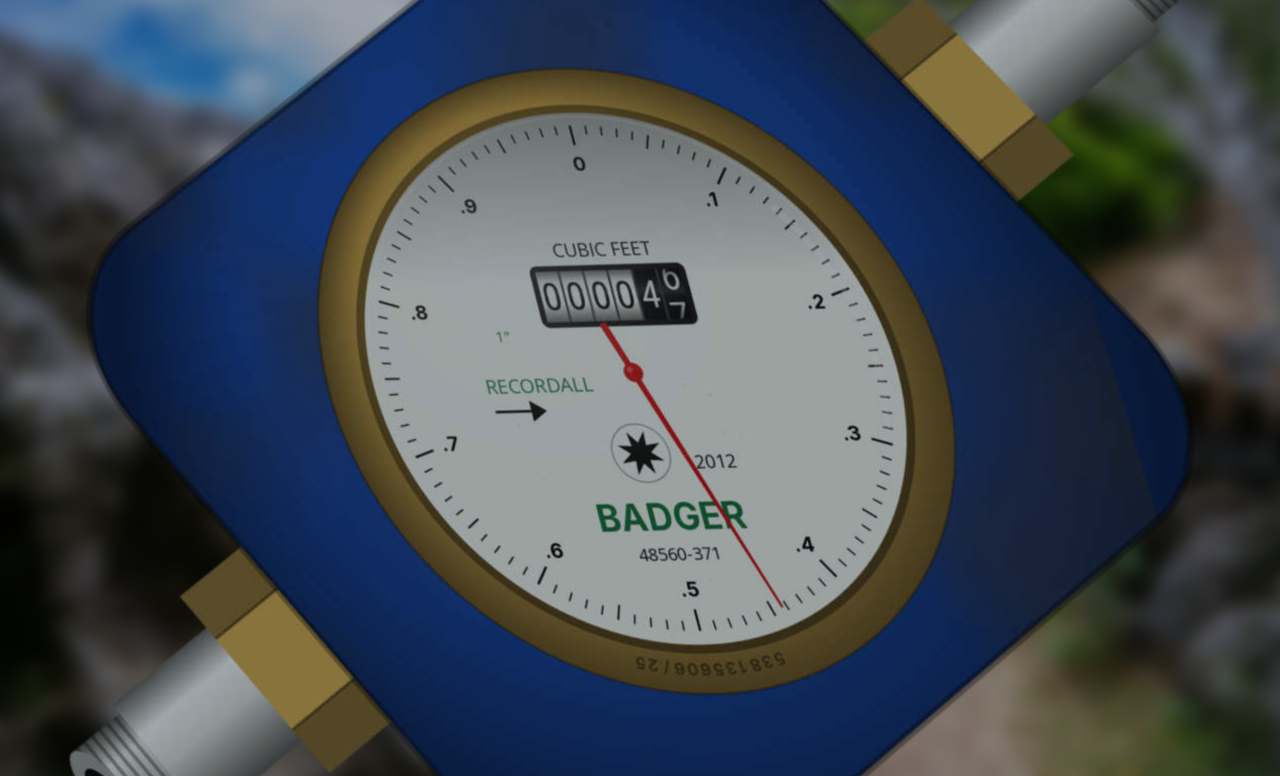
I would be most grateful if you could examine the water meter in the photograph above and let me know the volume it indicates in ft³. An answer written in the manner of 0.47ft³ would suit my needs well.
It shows 46.44ft³
